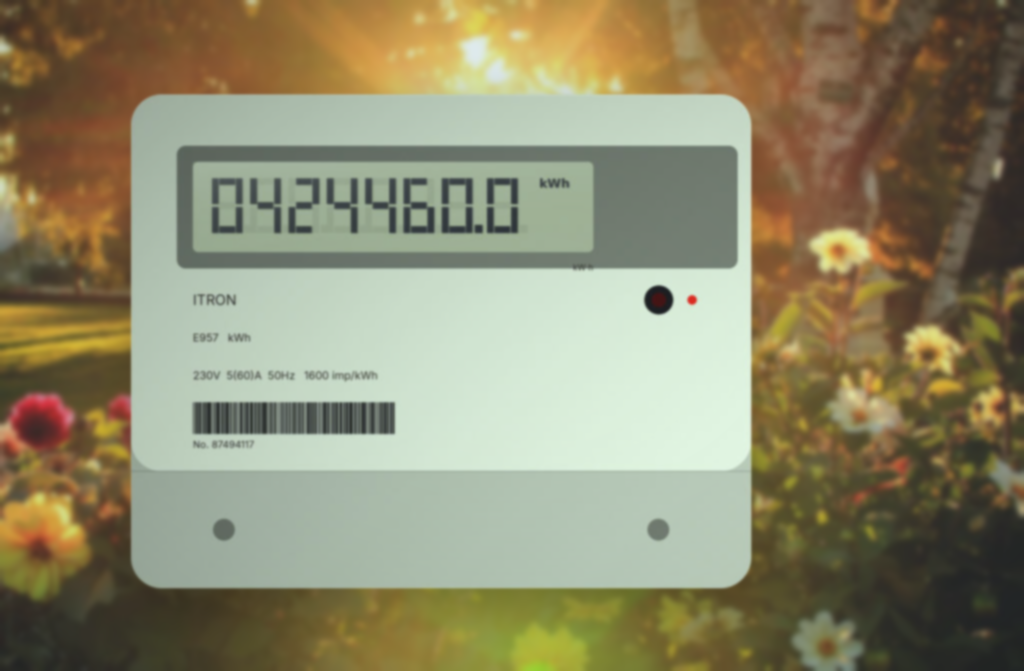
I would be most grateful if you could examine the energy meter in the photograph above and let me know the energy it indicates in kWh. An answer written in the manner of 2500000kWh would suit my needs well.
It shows 424460.0kWh
